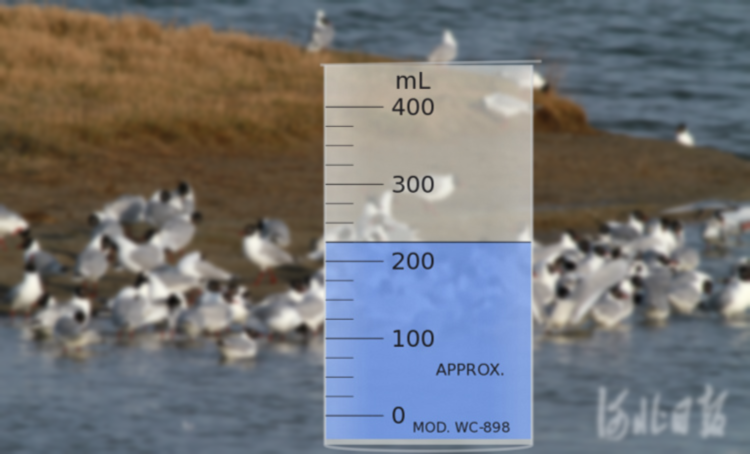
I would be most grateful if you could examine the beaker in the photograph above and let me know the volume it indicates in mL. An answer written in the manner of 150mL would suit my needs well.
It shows 225mL
